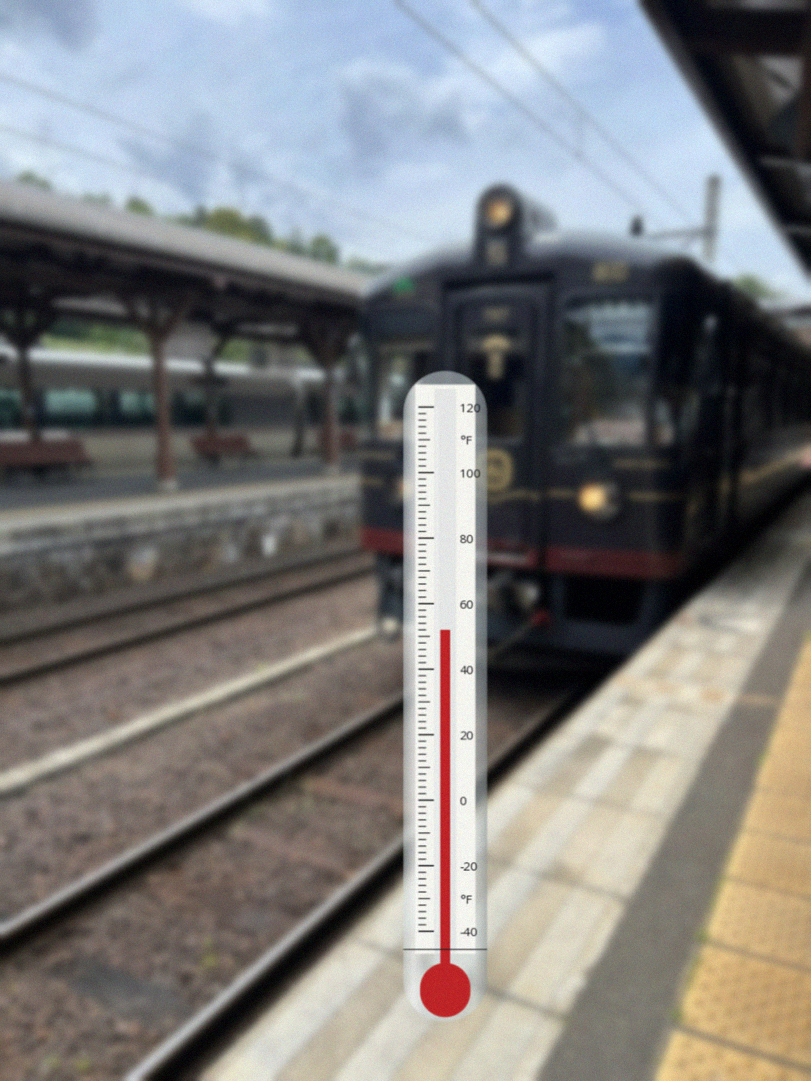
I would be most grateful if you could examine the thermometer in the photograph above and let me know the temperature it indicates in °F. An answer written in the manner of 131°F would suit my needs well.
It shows 52°F
